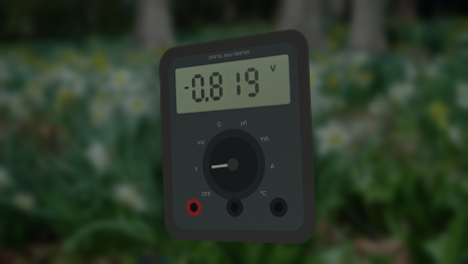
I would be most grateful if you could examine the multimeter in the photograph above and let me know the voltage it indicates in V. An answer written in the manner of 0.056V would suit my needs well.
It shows -0.819V
